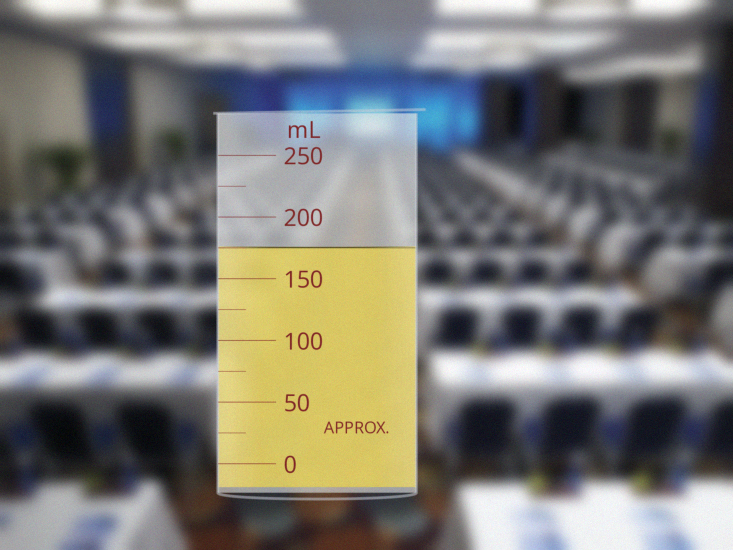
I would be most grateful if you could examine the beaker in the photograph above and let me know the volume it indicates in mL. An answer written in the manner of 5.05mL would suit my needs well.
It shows 175mL
